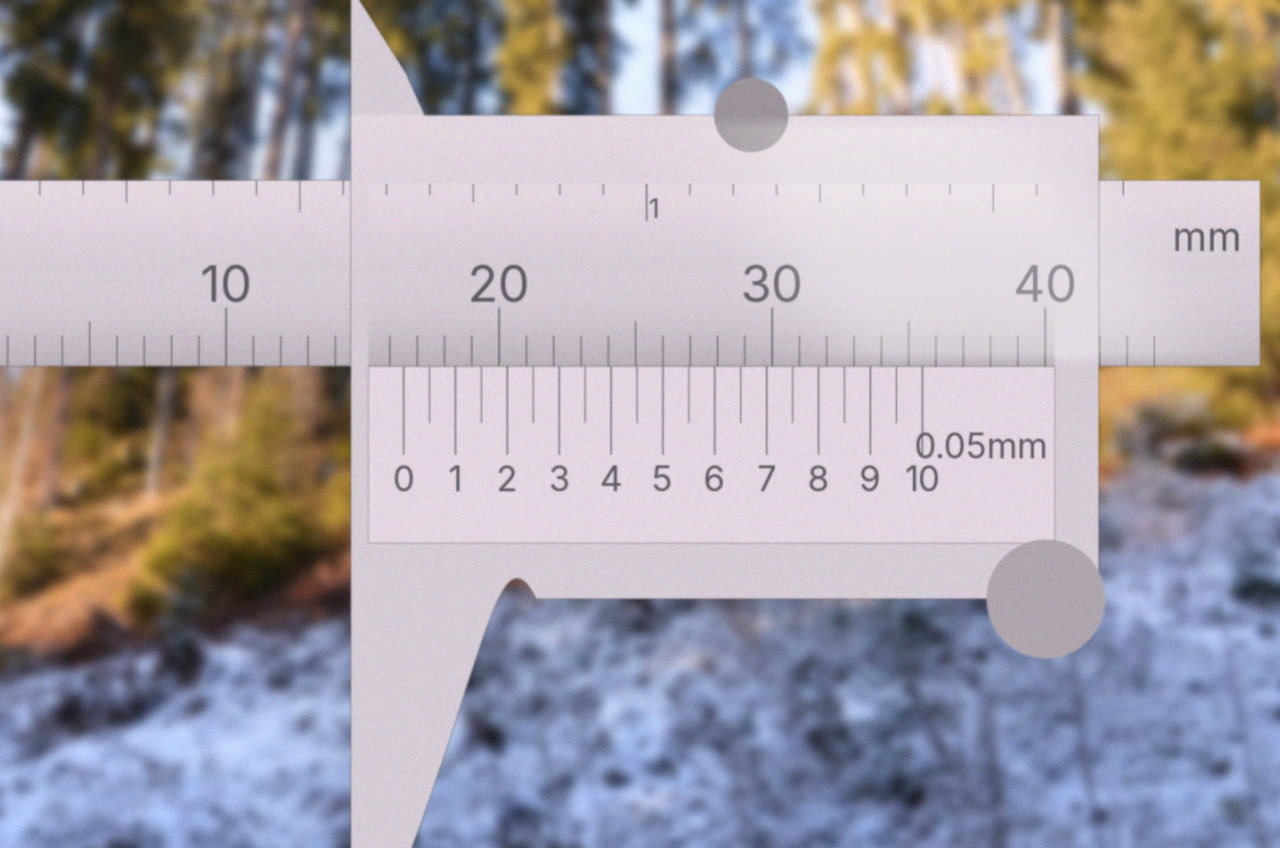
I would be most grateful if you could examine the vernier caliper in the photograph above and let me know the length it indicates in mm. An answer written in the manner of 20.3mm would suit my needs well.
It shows 16.50mm
